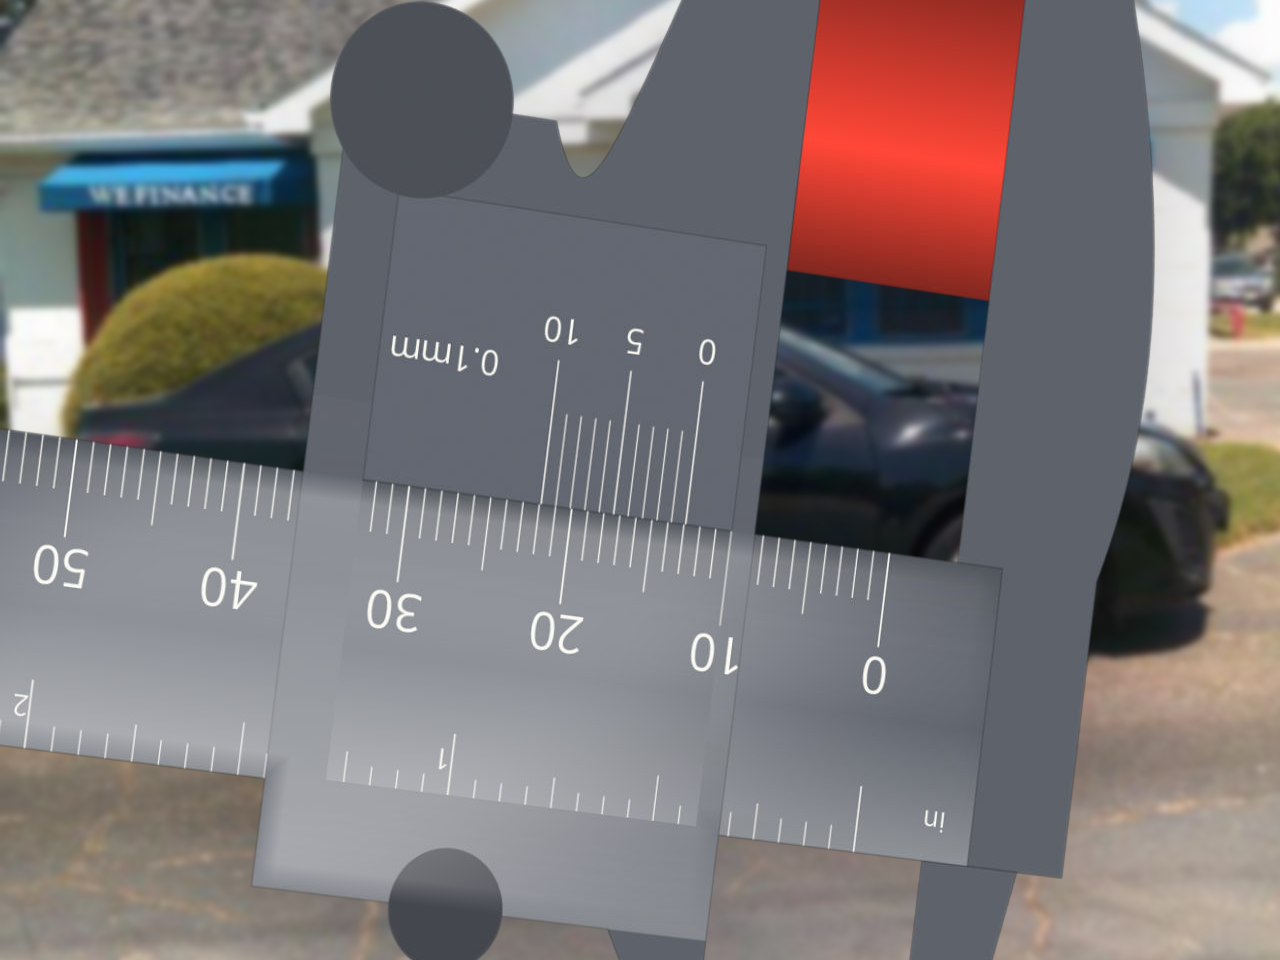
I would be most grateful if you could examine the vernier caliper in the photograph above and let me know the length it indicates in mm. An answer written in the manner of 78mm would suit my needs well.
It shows 12.9mm
